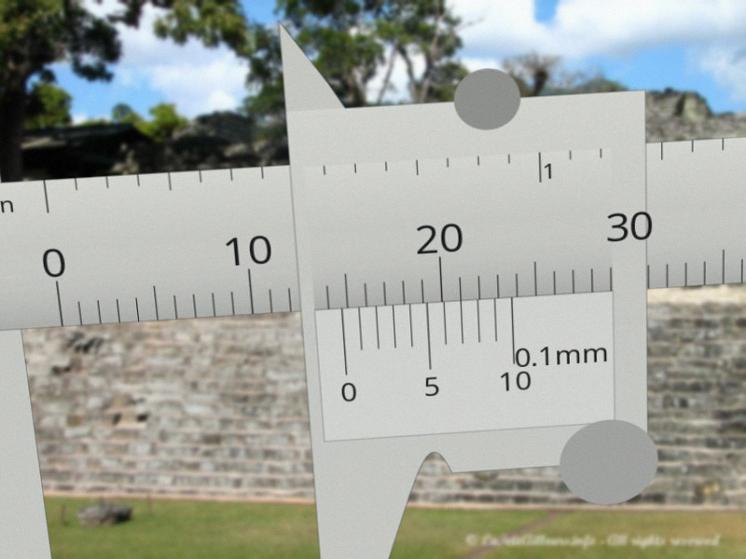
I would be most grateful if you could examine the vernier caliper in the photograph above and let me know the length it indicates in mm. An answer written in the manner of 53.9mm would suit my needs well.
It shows 14.7mm
